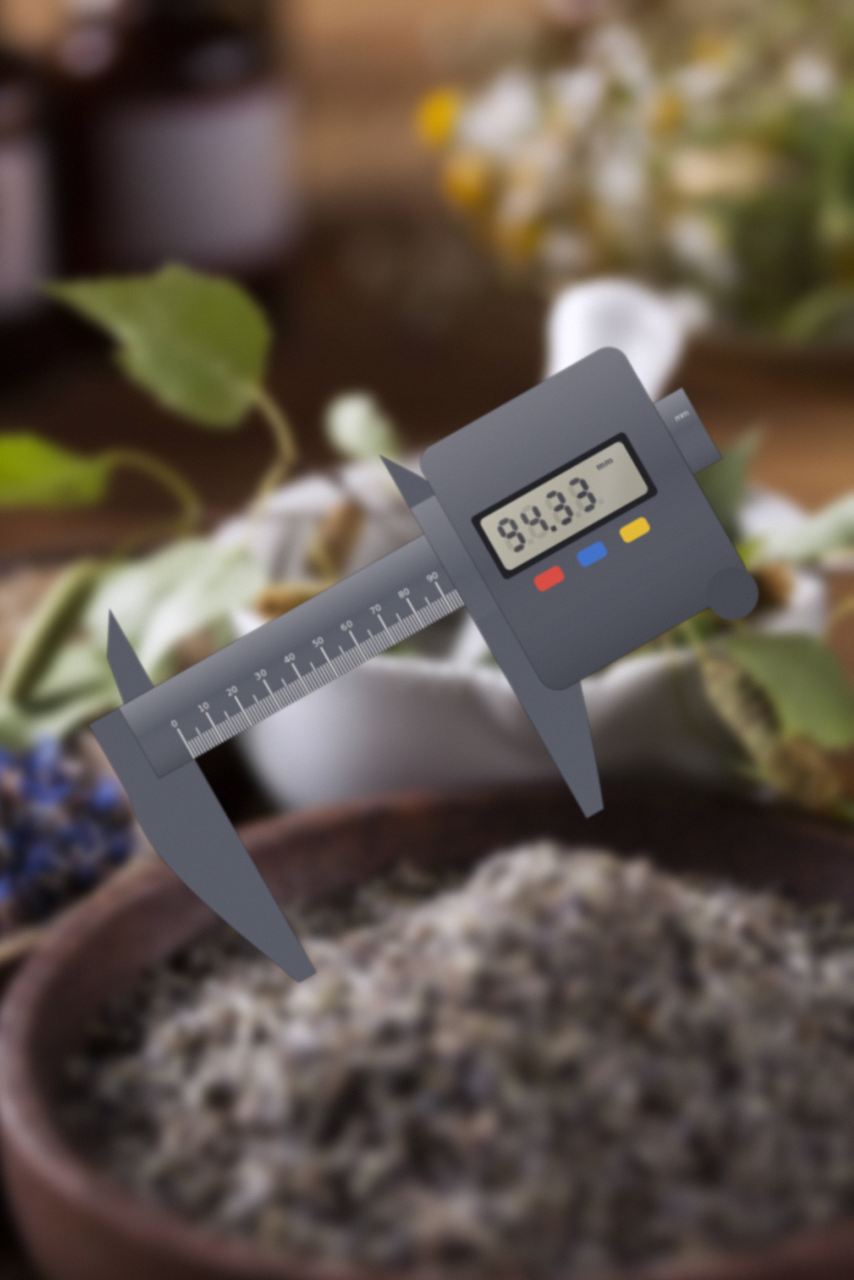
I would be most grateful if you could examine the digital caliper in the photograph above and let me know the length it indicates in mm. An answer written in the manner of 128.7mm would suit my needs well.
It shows 94.33mm
